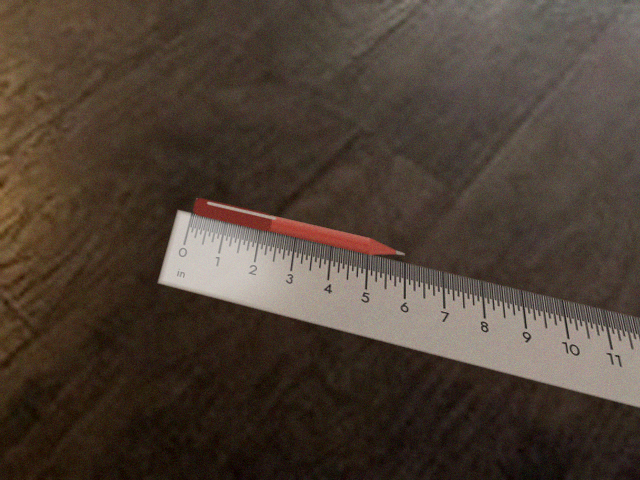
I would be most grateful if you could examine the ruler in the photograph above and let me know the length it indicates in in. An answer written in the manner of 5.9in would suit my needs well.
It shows 6in
